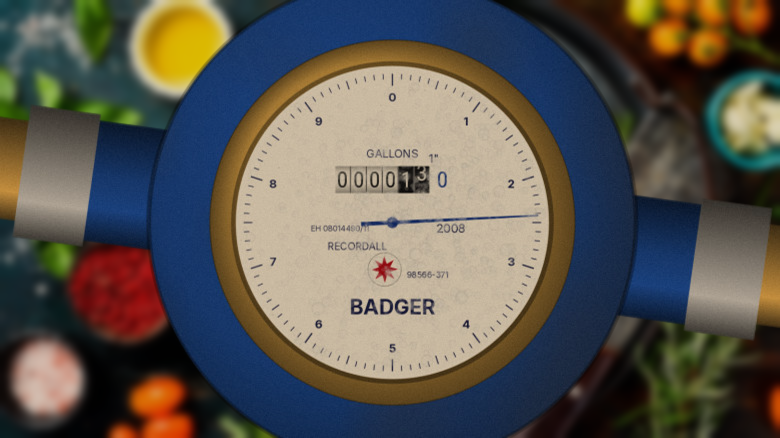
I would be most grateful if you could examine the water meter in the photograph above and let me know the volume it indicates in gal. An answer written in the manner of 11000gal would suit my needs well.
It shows 132.4gal
